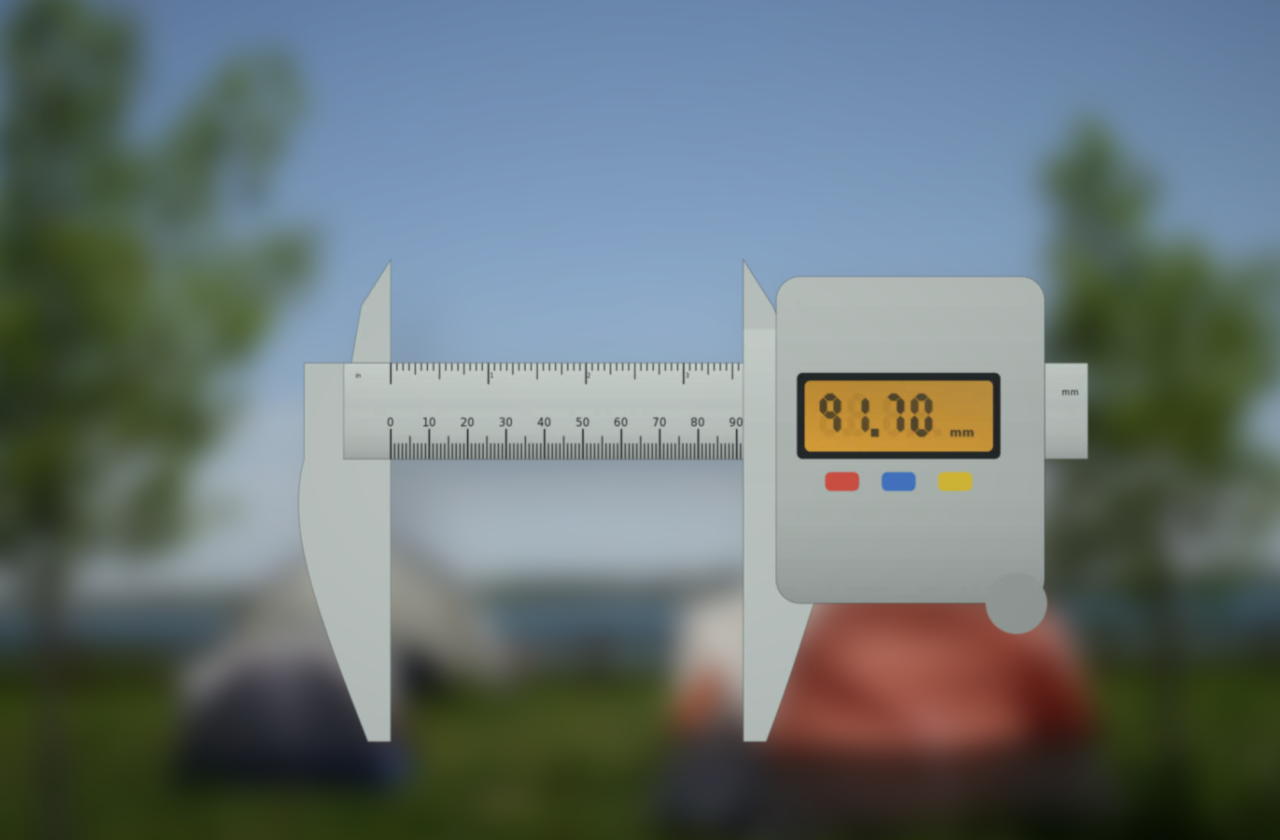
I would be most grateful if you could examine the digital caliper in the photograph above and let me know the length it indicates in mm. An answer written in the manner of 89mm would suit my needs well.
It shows 91.70mm
